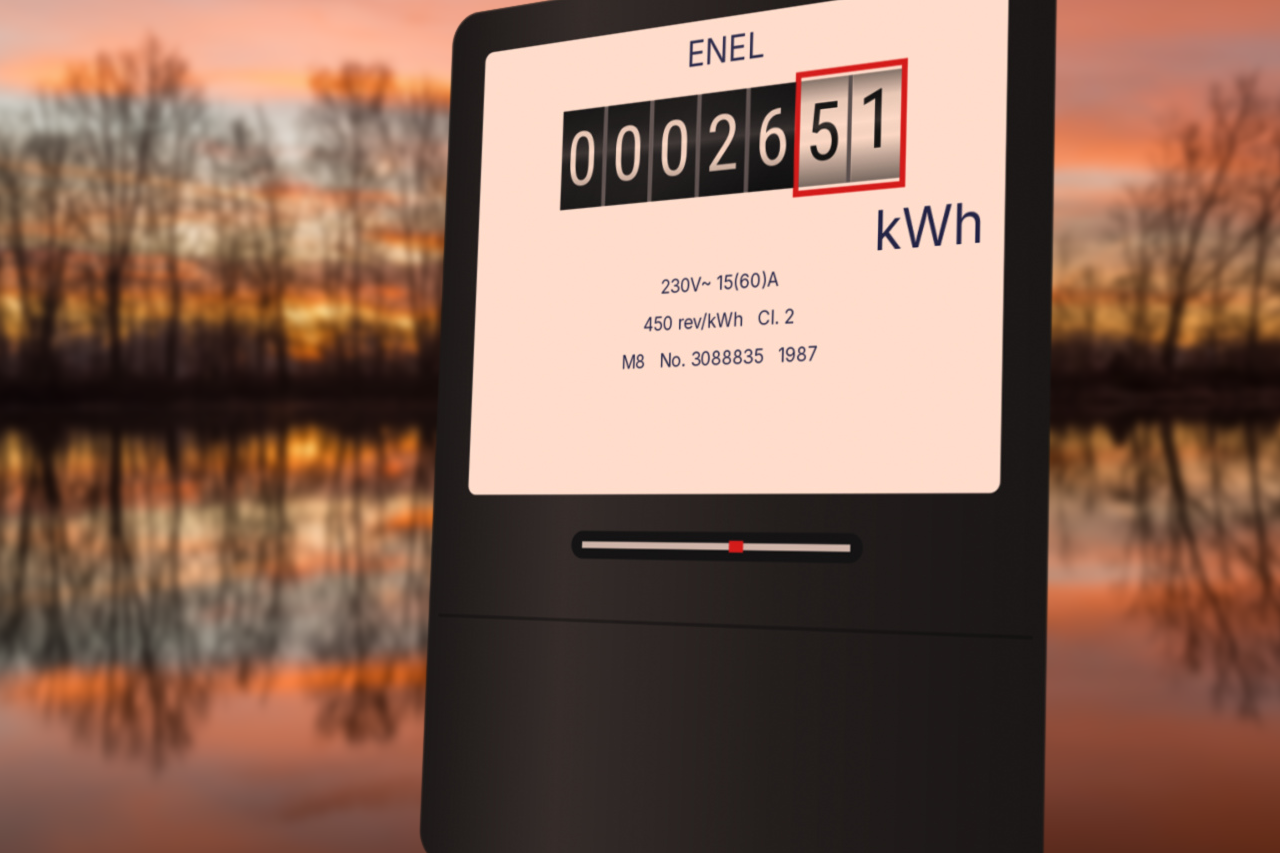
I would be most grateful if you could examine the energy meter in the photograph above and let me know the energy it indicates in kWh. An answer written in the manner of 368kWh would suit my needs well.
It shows 26.51kWh
